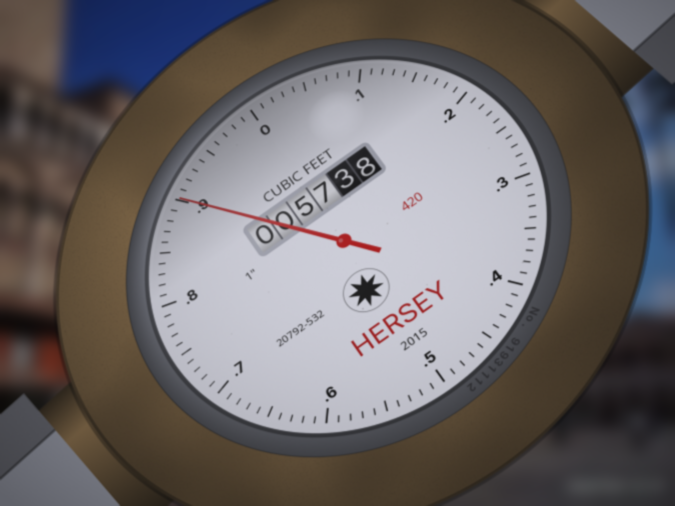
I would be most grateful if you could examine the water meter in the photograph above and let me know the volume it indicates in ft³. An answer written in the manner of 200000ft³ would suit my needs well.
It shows 5737.90ft³
